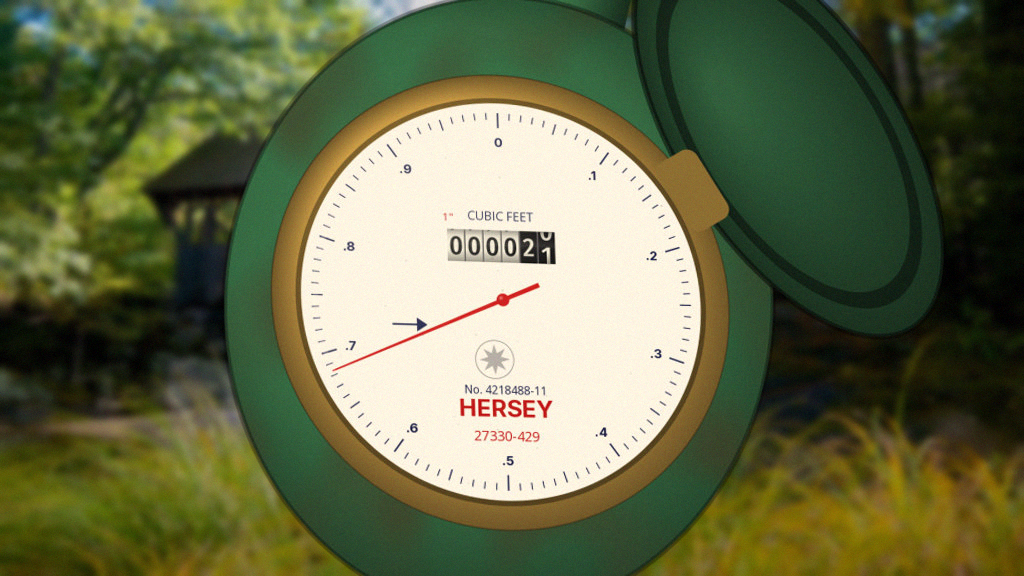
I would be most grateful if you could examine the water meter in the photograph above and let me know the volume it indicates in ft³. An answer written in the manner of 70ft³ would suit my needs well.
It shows 20.68ft³
